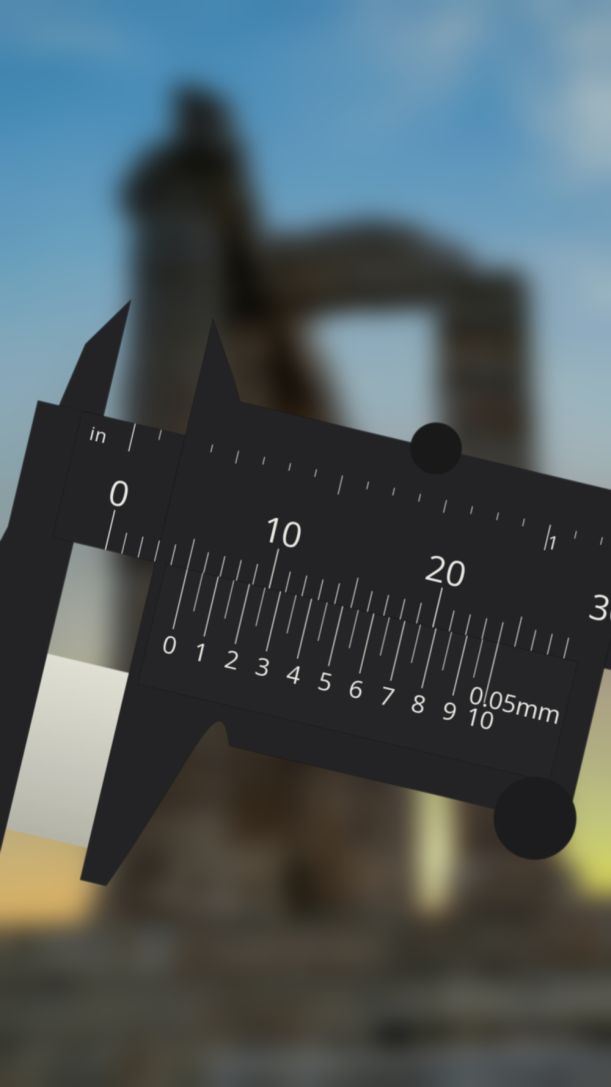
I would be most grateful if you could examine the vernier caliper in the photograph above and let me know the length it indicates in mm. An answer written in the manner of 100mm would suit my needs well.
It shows 5.0mm
